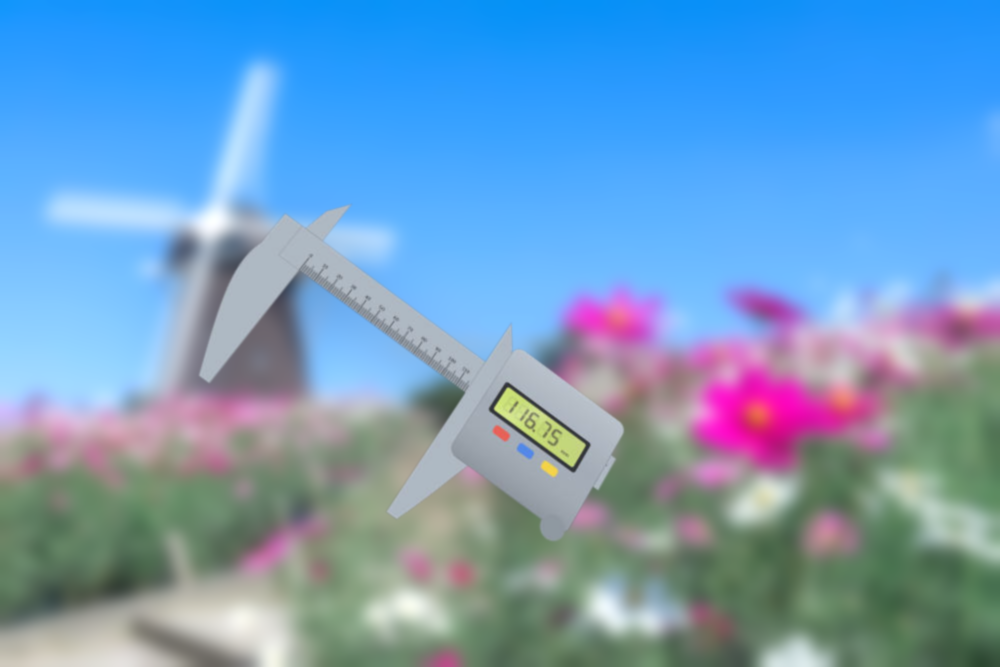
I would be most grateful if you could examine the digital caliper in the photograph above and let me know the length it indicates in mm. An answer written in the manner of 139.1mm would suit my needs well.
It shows 116.75mm
